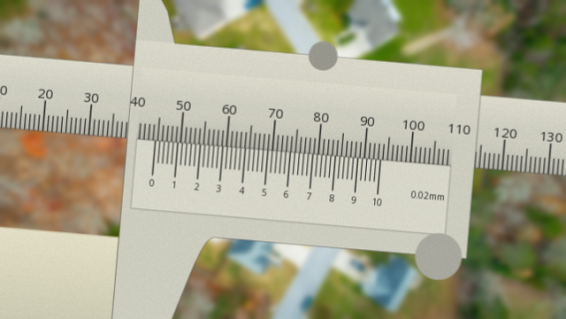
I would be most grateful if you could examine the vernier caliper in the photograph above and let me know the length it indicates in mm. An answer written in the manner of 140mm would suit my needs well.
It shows 44.5mm
